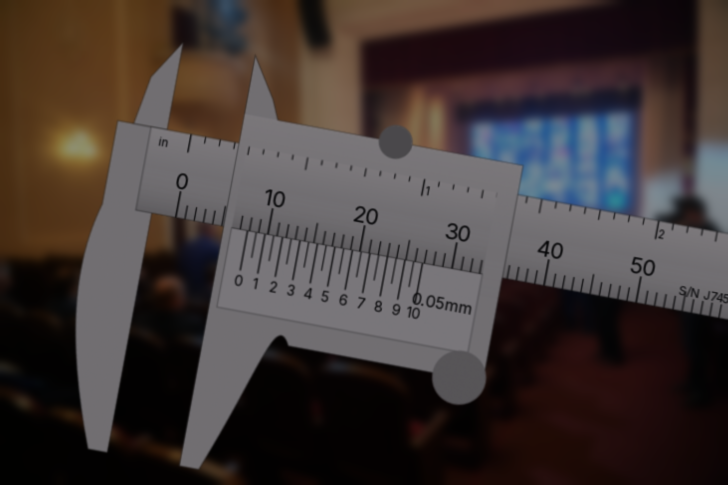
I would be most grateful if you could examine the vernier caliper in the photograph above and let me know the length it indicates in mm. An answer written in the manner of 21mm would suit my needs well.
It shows 7.8mm
